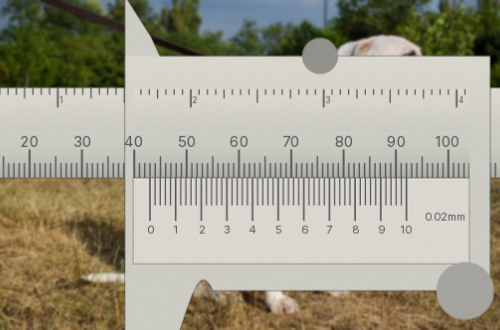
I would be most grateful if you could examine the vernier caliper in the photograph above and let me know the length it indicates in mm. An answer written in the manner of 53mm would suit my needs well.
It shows 43.0mm
